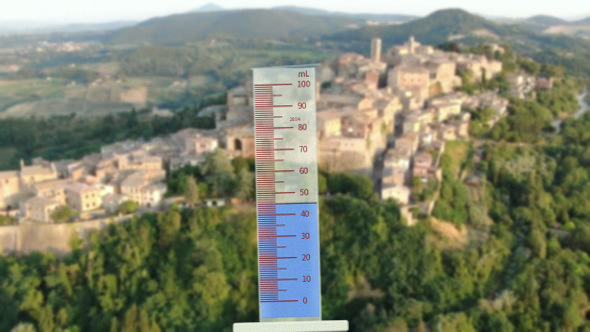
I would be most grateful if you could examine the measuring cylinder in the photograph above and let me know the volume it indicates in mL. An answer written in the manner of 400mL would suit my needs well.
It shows 45mL
